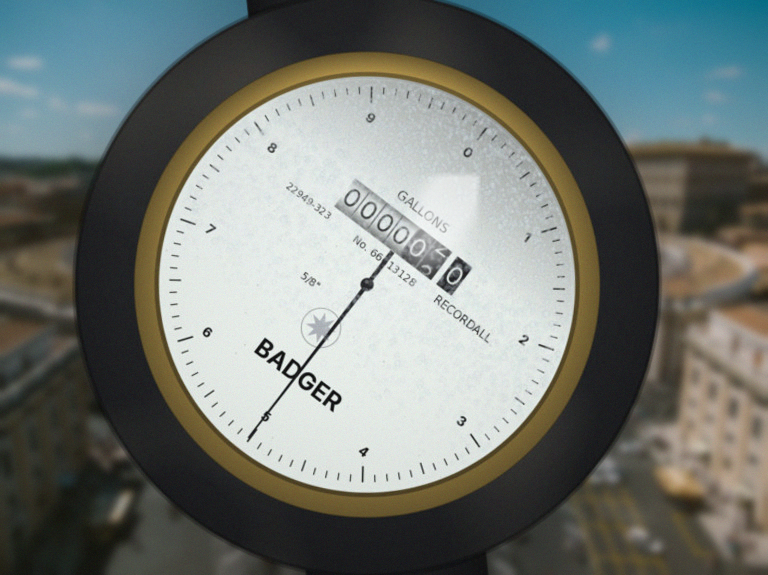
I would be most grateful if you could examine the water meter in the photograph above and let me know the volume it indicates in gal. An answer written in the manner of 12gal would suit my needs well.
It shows 25.0gal
